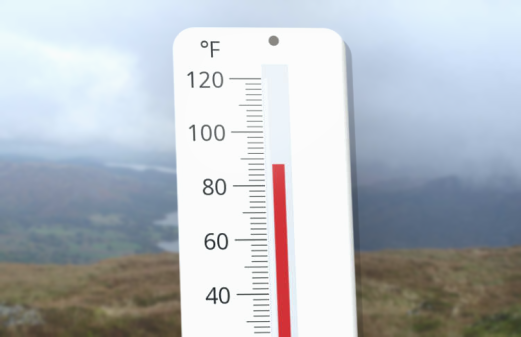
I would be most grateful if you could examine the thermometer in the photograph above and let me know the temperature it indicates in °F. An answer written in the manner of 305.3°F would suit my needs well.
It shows 88°F
